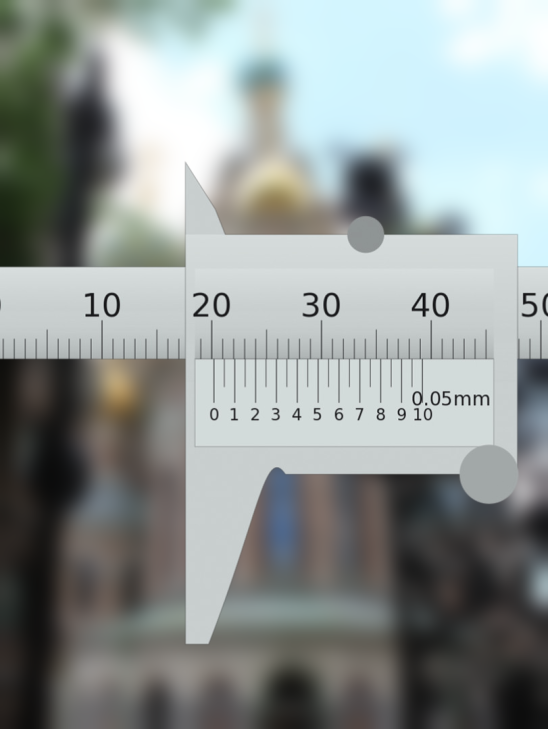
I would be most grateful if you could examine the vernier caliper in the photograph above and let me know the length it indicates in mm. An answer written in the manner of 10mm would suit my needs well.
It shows 20.2mm
